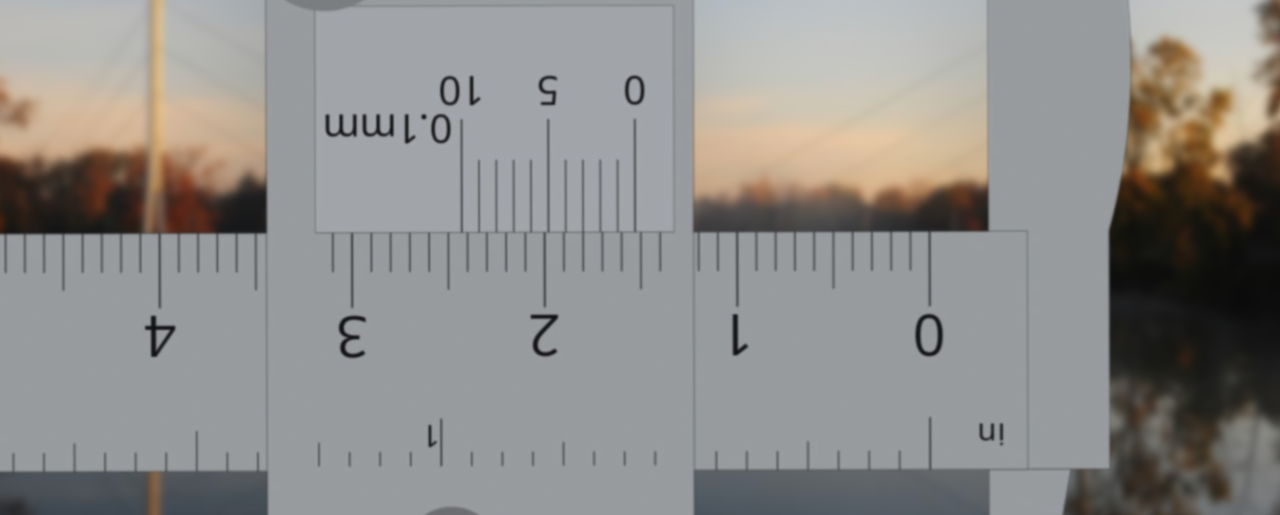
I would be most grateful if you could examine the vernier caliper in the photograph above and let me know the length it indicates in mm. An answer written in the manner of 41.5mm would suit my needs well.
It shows 15.3mm
